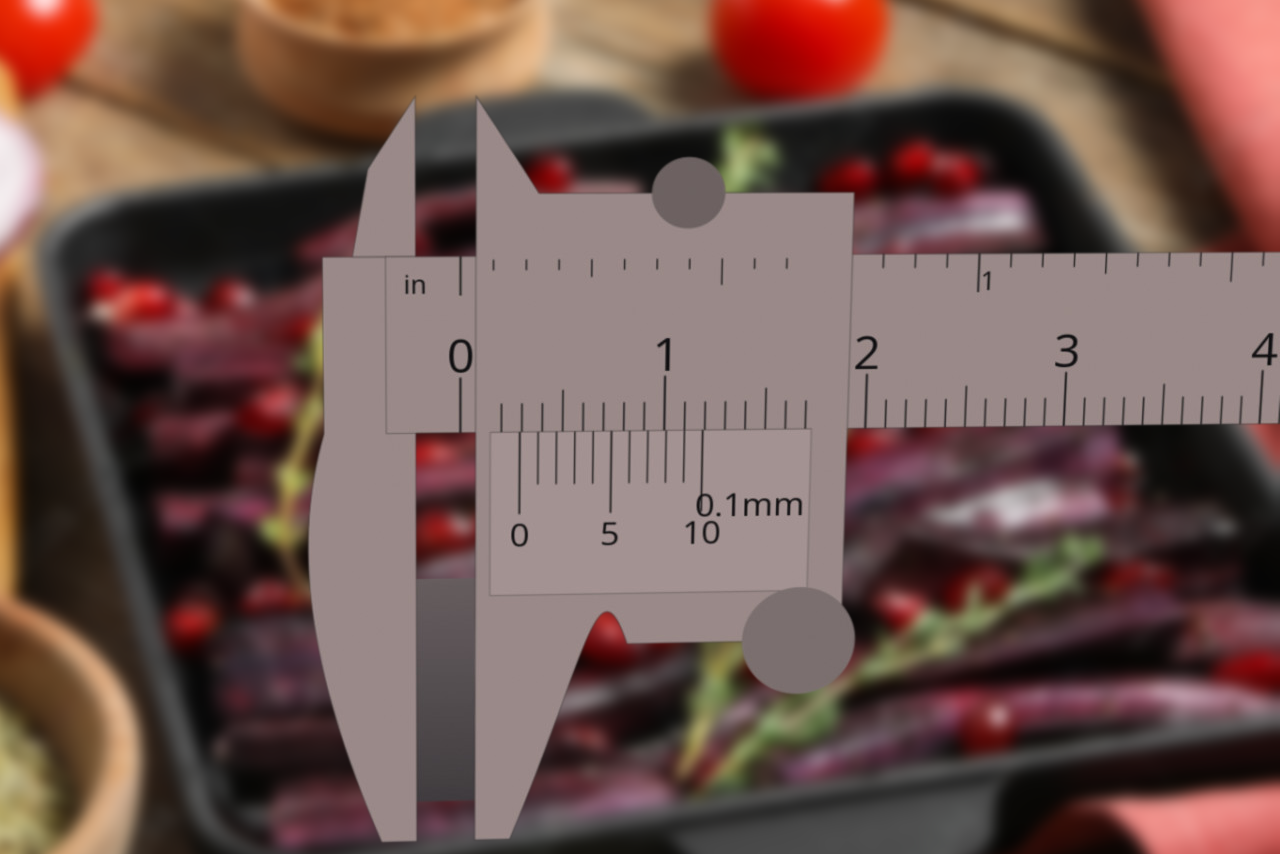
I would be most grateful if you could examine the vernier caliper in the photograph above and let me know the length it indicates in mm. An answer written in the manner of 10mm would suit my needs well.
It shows 2.9mm
